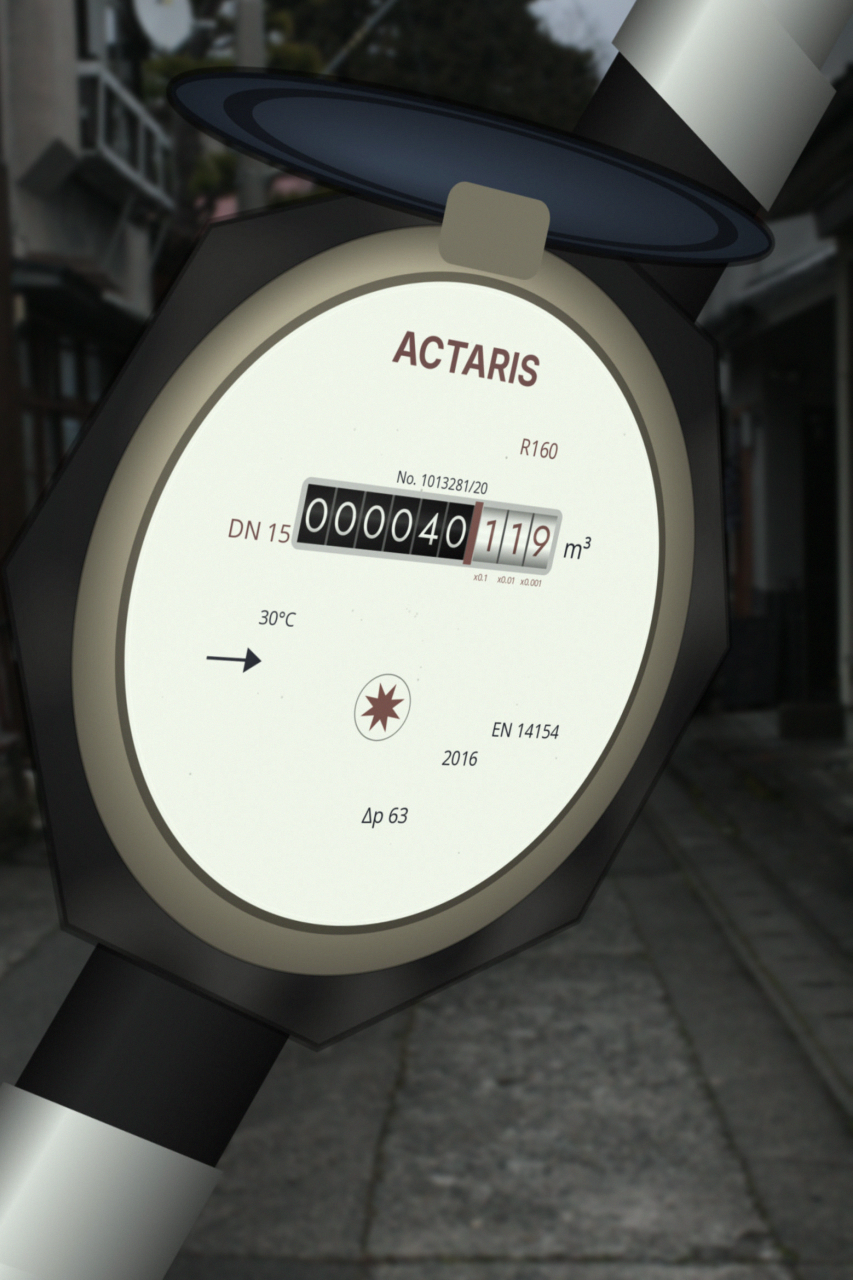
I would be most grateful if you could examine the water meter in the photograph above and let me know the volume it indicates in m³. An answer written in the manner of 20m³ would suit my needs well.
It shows 40.119m³
